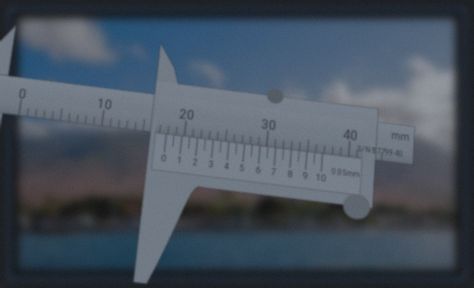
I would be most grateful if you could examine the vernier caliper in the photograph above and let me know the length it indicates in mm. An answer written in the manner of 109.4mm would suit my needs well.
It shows 17.8mm
